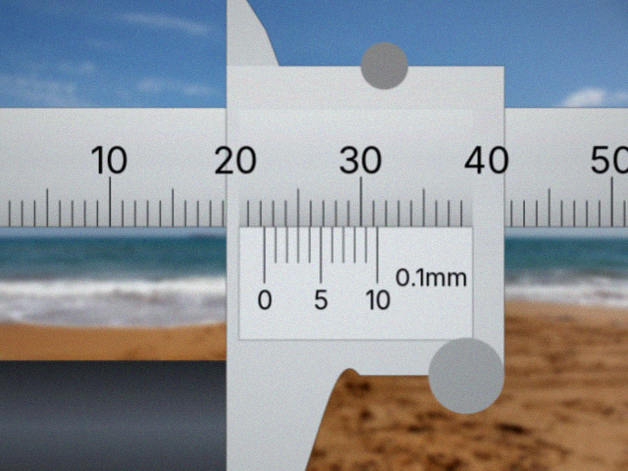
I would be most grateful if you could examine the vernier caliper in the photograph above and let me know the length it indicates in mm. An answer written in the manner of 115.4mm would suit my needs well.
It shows 22.3mm
